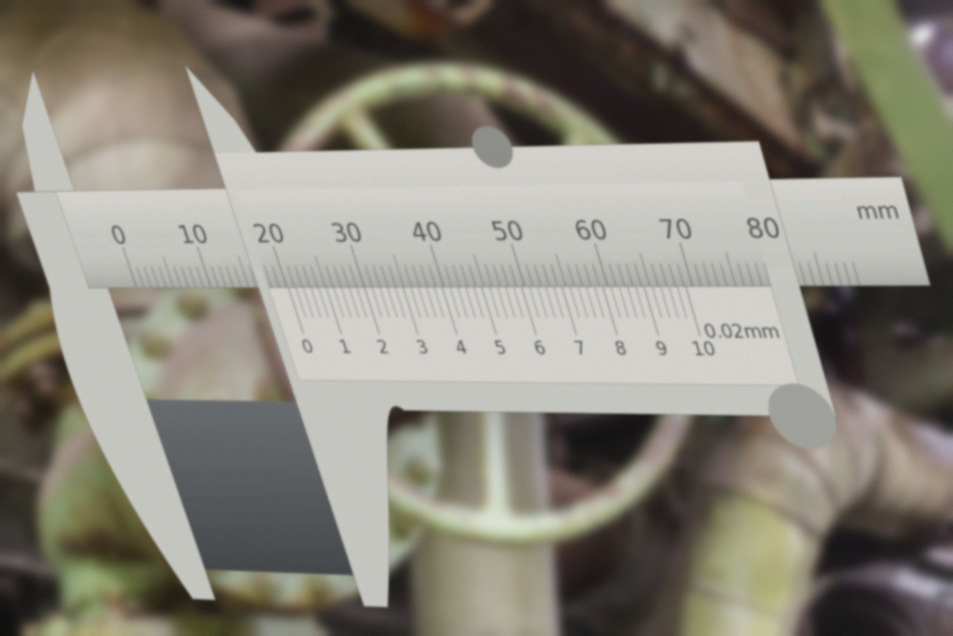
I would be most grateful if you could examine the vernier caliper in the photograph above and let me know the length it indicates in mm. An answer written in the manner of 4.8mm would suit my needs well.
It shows 20.2mm
